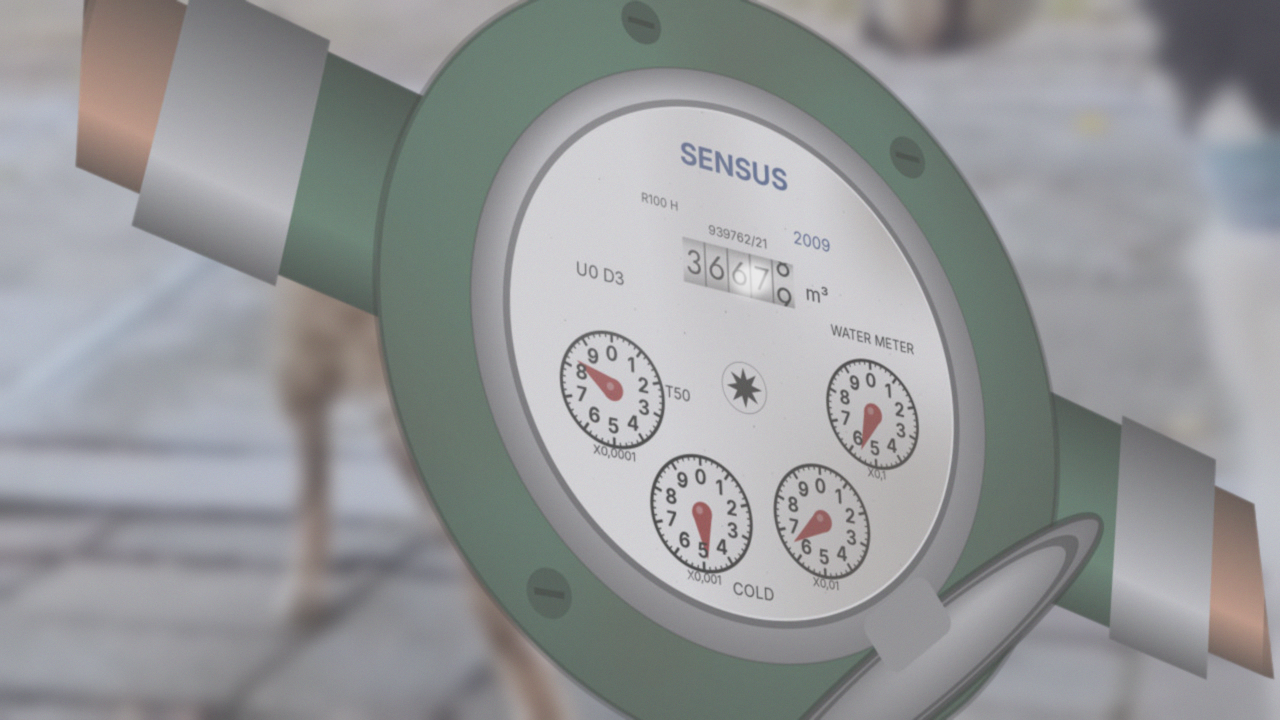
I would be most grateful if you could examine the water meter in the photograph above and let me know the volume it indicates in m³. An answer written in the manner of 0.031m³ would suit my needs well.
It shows 36678.5648m³
